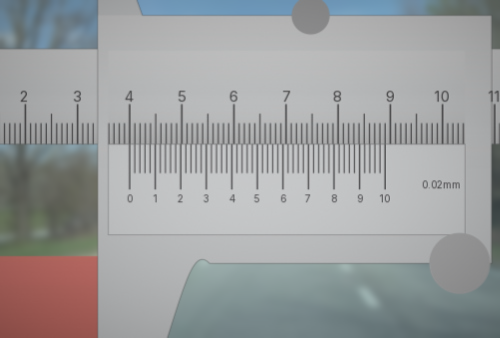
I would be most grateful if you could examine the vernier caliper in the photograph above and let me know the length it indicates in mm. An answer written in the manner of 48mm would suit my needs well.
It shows 40.0mm
